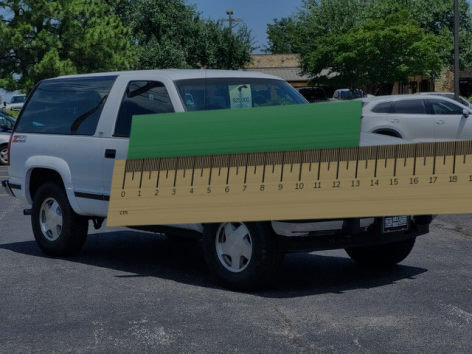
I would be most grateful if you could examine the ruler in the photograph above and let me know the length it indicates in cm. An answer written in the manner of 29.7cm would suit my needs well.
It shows 13cm
